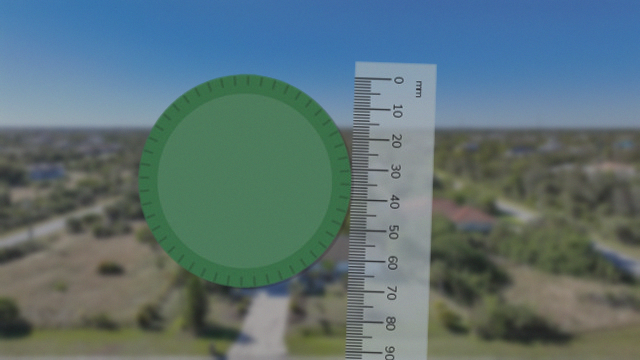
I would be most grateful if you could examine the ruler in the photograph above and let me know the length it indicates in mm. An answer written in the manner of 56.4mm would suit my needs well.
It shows 70mm
